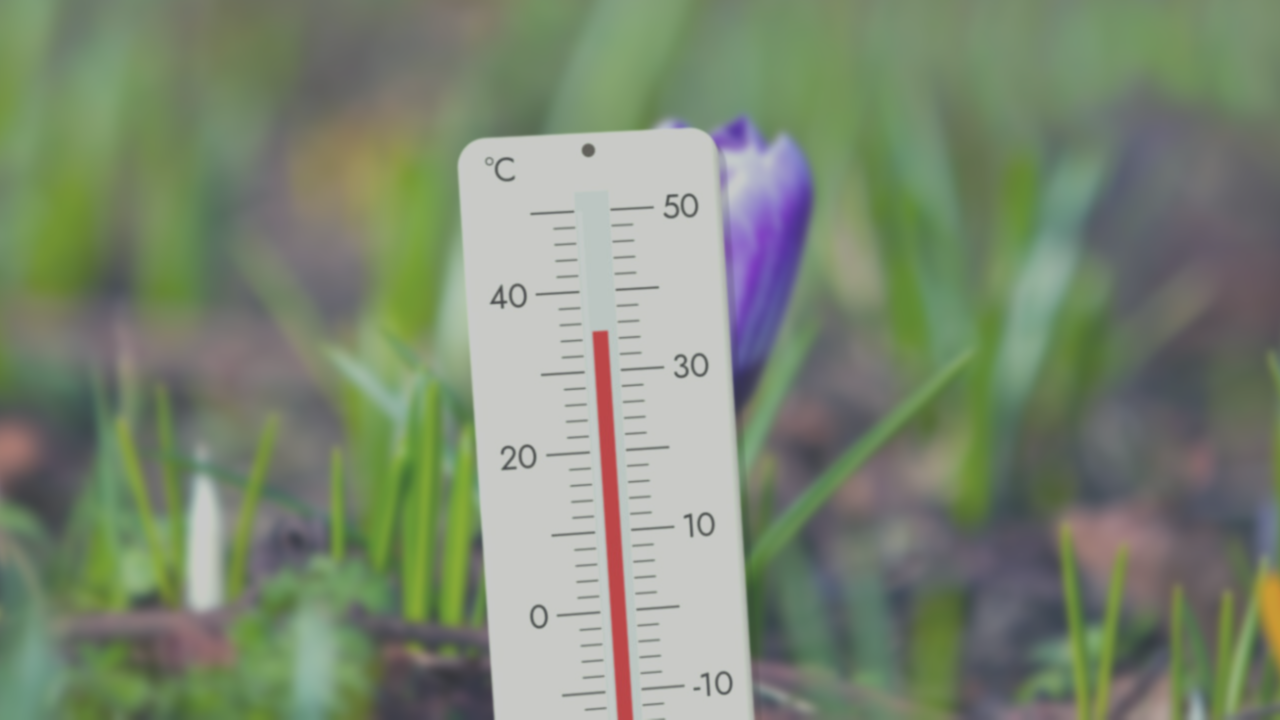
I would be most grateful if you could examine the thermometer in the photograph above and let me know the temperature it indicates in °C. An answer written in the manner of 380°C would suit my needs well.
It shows 35°C
